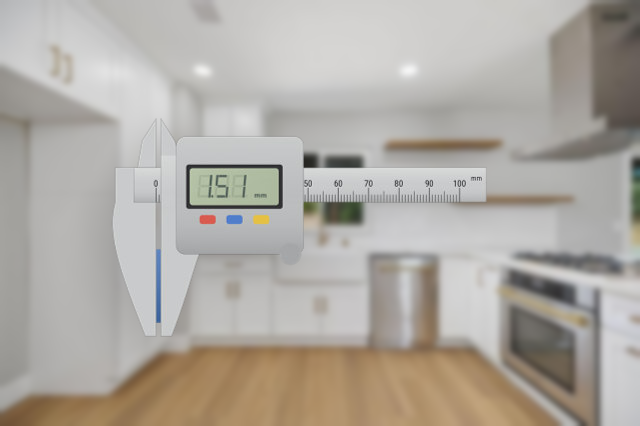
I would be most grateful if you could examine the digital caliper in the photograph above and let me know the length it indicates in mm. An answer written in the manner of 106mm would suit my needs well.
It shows 1.51mm
